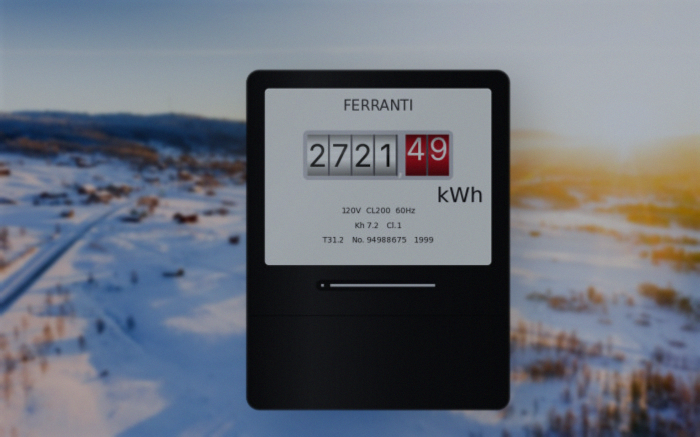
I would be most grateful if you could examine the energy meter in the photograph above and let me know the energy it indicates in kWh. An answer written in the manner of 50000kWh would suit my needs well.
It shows 2721.49kWh
